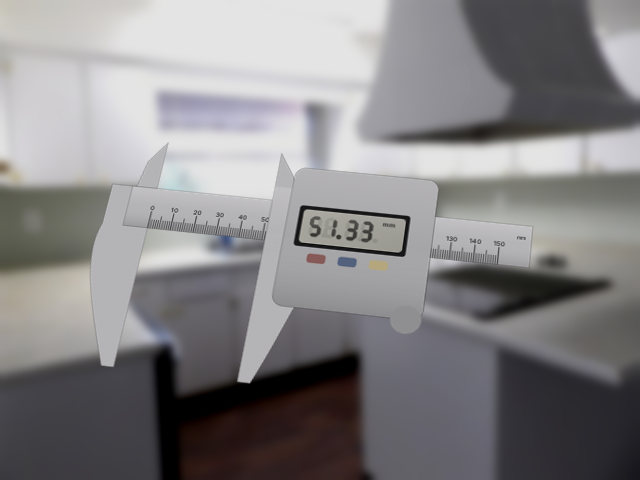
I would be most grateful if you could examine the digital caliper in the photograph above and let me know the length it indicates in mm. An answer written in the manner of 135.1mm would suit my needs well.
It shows 51.33mm
